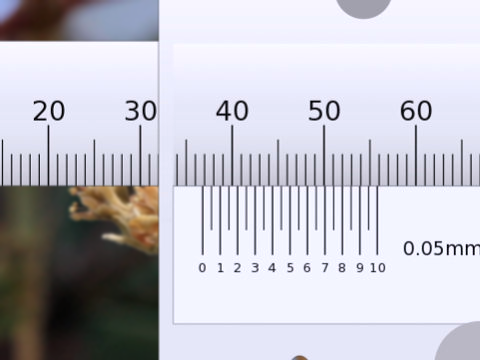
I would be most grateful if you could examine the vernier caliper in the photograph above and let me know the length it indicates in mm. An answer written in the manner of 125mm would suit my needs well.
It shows 36.8mm
